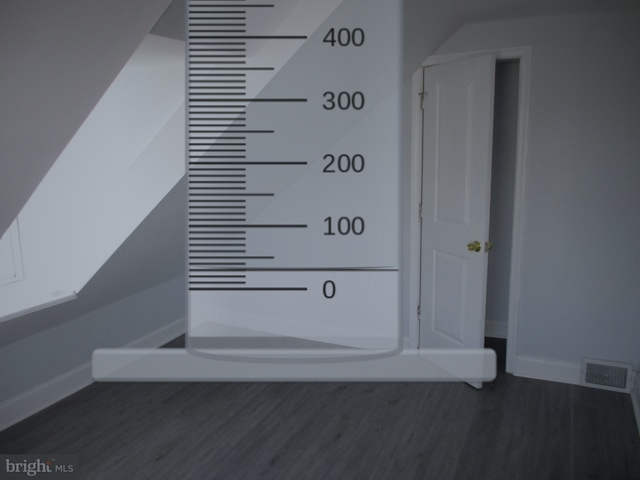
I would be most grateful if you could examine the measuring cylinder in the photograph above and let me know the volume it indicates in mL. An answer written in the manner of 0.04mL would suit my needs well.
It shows 30mL
